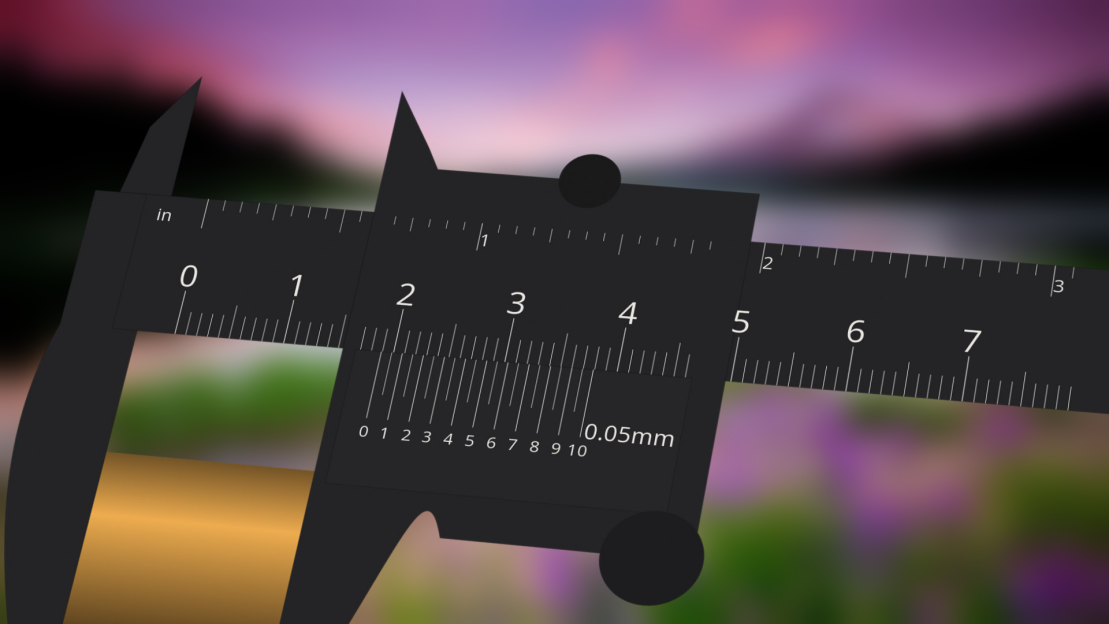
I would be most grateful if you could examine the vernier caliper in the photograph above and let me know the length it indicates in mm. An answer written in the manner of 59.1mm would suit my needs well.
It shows 18.9mm
